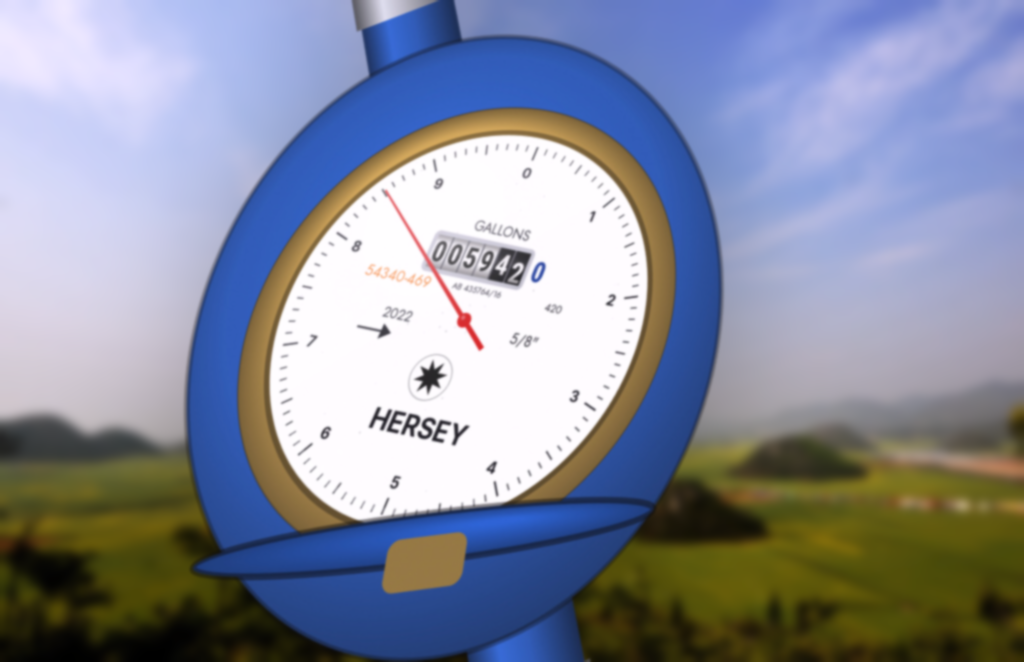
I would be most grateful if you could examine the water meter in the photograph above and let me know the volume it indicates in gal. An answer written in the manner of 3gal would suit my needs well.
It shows 59418.5gal
